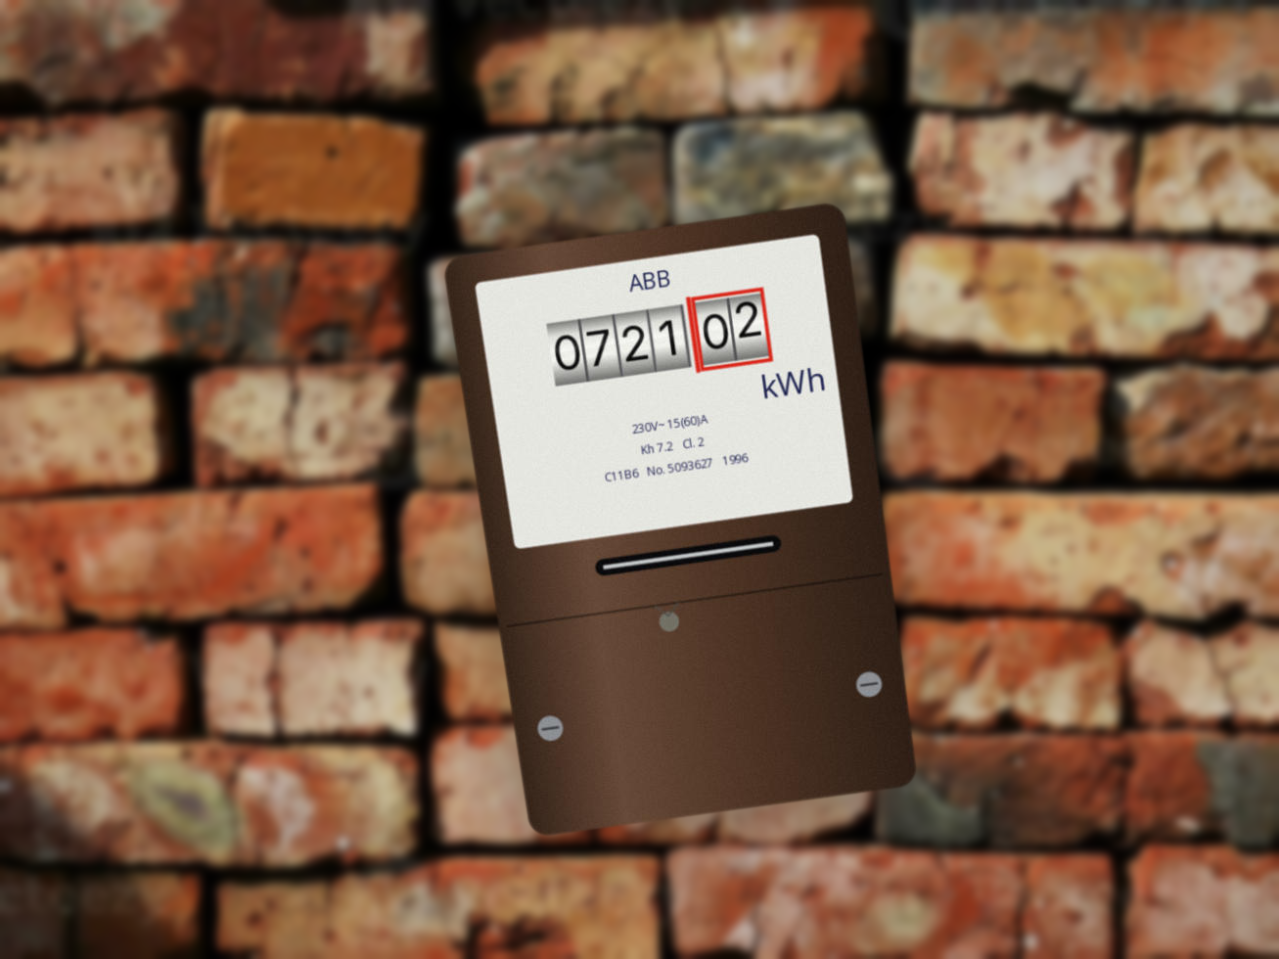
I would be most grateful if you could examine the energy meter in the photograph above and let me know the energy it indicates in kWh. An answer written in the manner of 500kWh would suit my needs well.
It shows 721.02kWh
